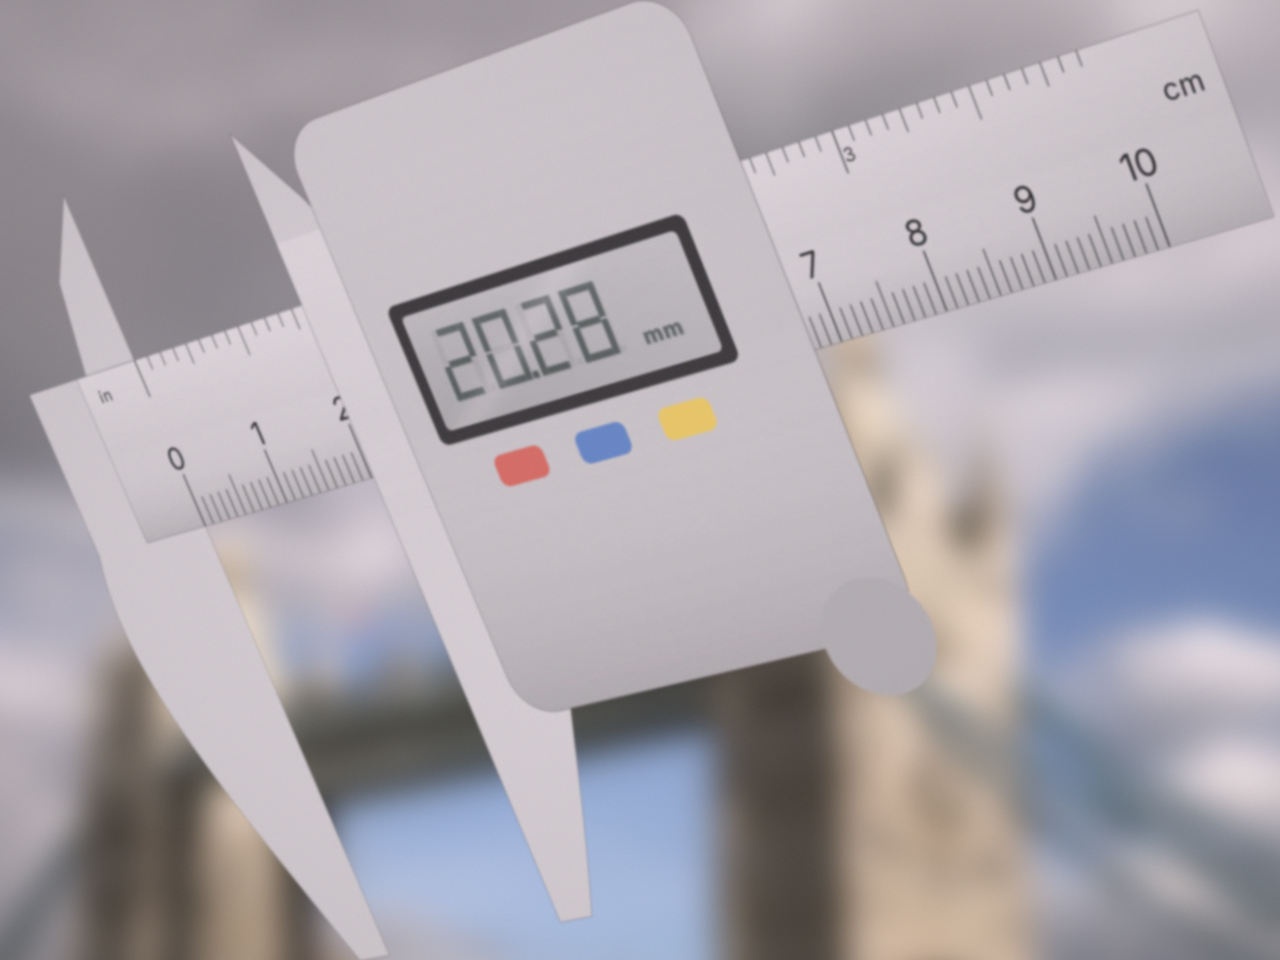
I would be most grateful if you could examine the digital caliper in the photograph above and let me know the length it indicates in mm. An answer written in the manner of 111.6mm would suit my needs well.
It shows 20.28mm
